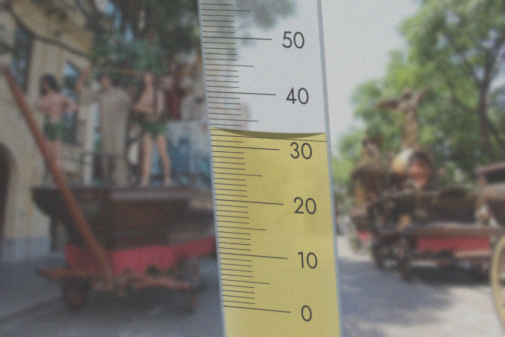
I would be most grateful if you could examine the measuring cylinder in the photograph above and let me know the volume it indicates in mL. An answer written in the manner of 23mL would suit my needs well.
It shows 32mL
